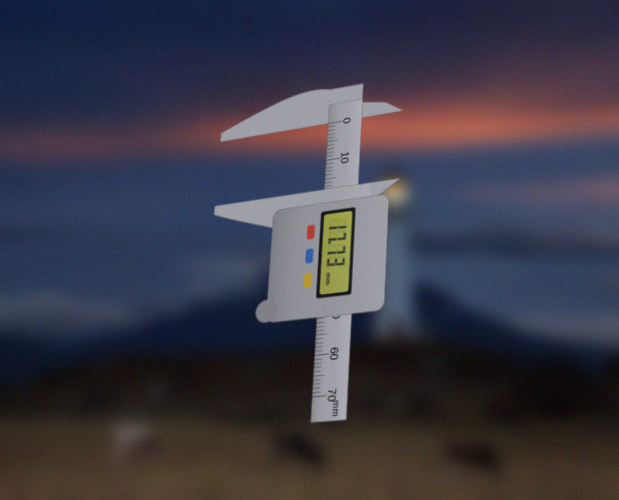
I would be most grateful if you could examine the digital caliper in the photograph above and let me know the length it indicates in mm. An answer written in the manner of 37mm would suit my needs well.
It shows 17.73mm
